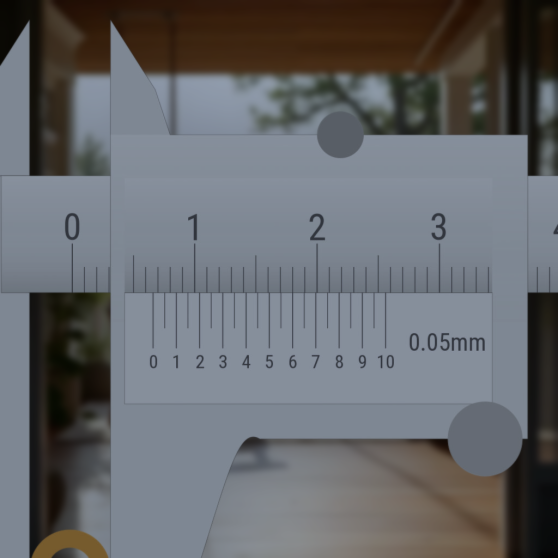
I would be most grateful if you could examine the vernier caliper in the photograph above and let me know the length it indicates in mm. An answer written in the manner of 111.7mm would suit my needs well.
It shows 6.6mm
